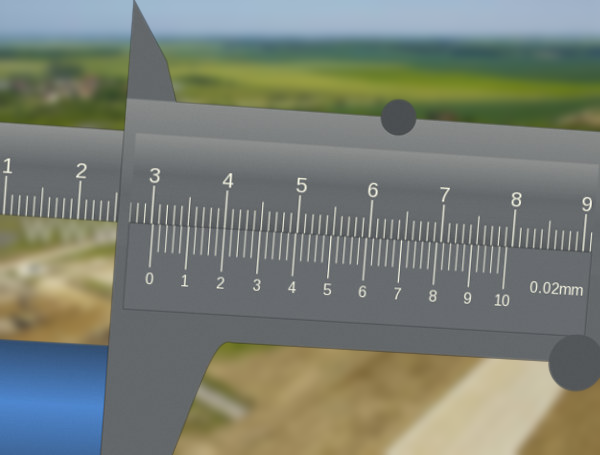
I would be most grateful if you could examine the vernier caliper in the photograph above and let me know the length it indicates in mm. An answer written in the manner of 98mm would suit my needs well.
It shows 30.2mm
